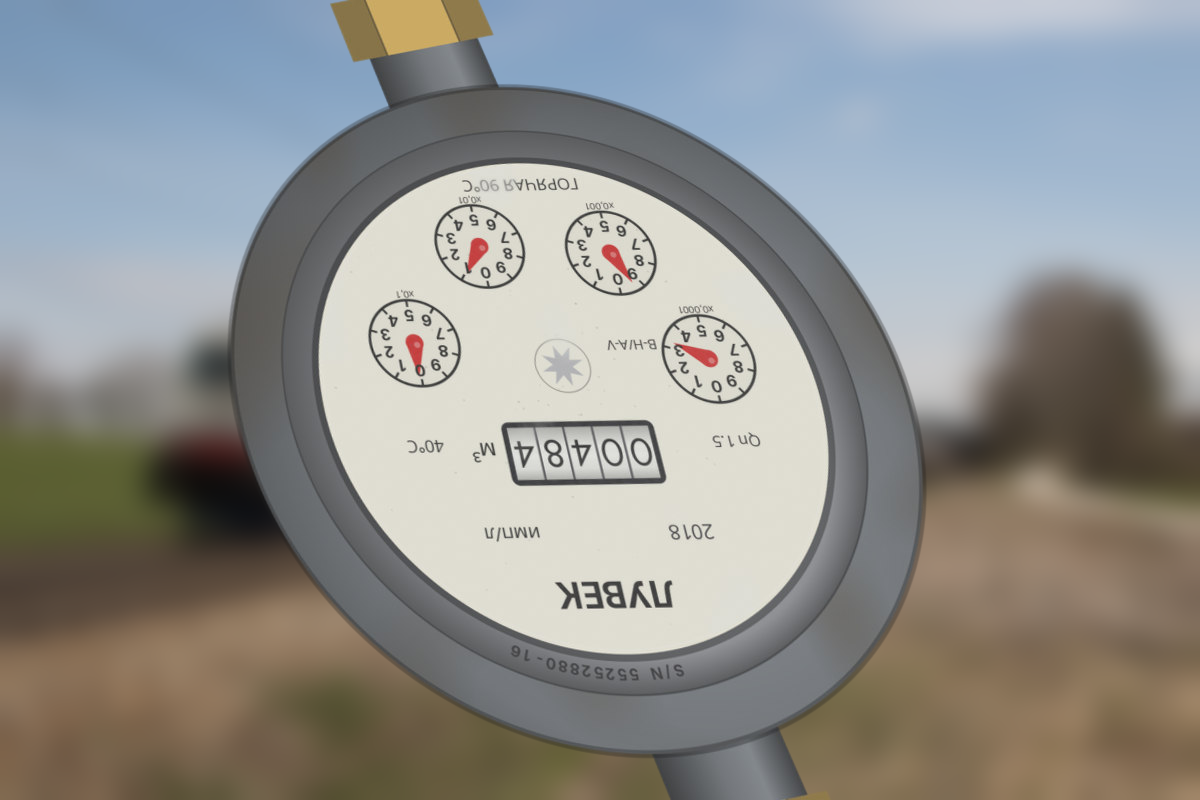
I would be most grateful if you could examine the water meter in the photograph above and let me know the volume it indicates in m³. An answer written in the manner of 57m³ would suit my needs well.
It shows 484.0093m³
